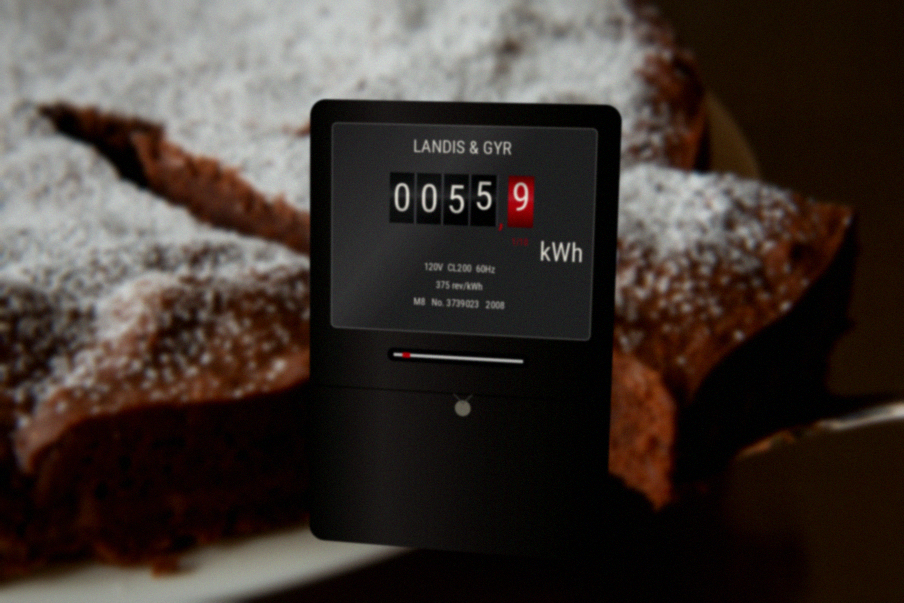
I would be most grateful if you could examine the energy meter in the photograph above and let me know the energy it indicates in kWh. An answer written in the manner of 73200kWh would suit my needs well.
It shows 55.9kWh
